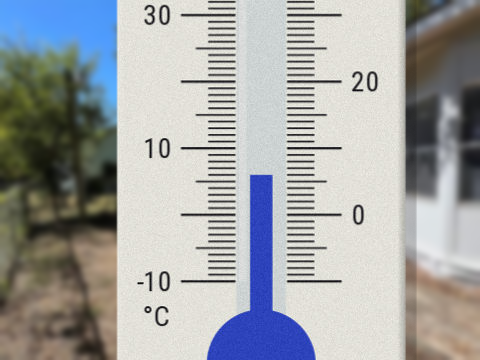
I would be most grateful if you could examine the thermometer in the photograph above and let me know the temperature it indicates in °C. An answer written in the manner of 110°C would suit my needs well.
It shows 6°C
